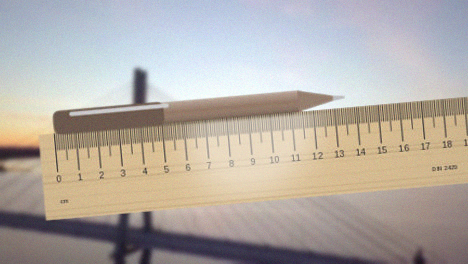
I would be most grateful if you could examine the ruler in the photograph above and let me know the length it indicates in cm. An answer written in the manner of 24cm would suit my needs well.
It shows 13.5cm
